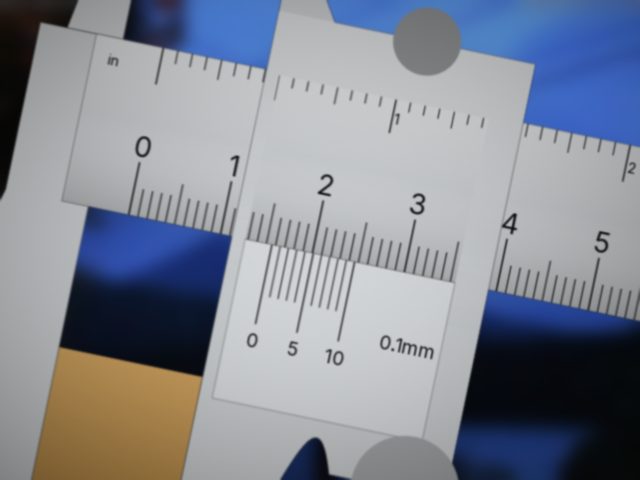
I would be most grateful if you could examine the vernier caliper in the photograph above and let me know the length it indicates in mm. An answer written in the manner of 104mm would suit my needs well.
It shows 15.6mm
